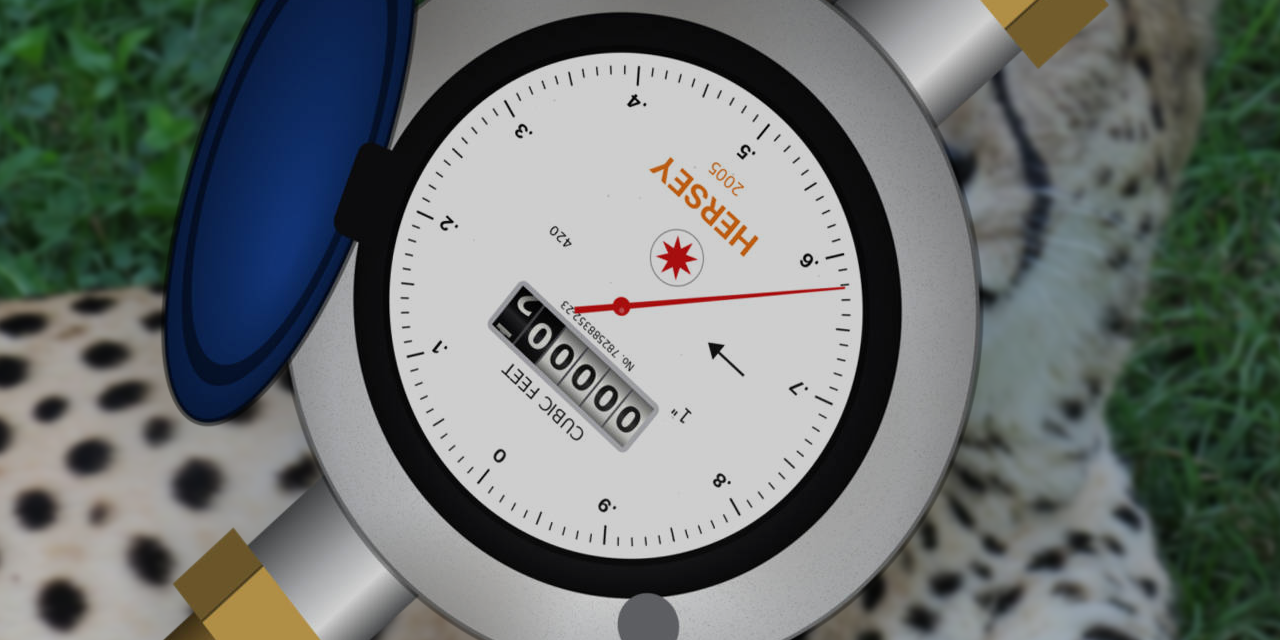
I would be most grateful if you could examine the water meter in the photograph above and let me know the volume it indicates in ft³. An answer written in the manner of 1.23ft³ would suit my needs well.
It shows 1.62ft³
